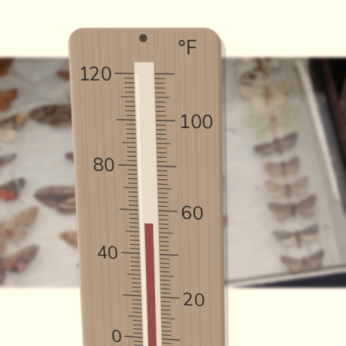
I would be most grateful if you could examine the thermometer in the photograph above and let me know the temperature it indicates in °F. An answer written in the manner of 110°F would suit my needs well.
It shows 54°F
